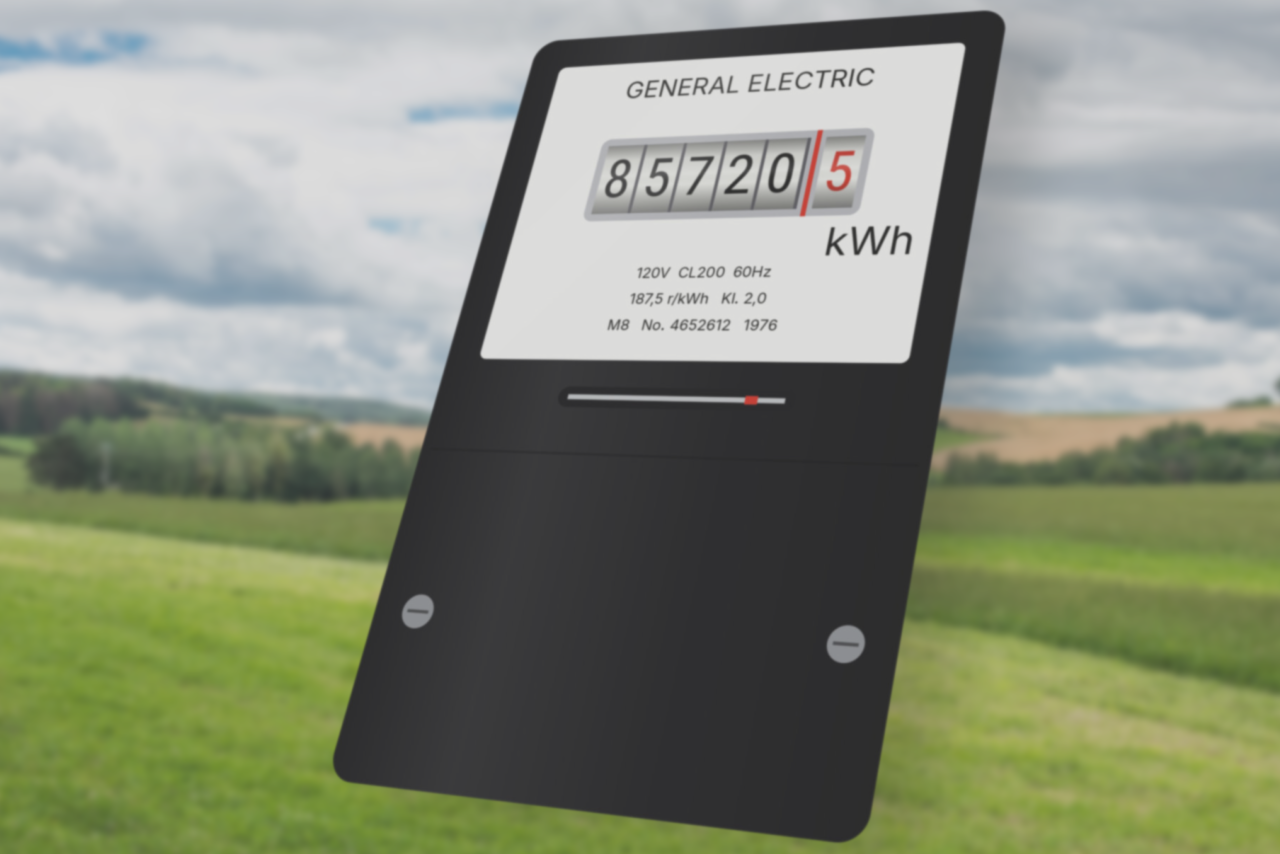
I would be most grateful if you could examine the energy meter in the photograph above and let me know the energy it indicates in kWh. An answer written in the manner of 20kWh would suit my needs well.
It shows 85720.5kWh
